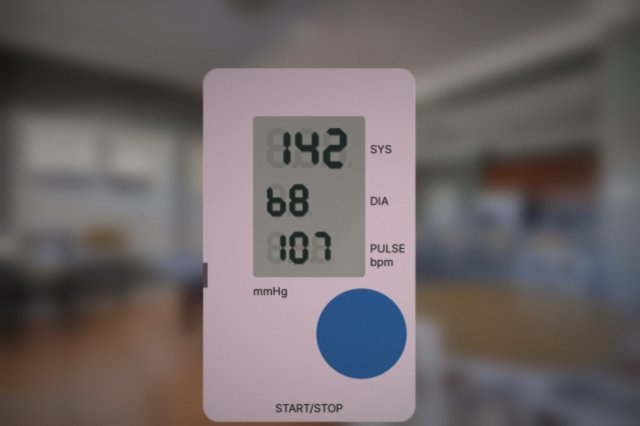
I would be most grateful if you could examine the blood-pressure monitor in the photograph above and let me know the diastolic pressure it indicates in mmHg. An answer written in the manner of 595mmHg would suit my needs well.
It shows 68mmHg
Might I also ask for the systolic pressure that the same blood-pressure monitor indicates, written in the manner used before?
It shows 142mmHg
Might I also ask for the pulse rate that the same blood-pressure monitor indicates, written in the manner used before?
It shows 107bpm
